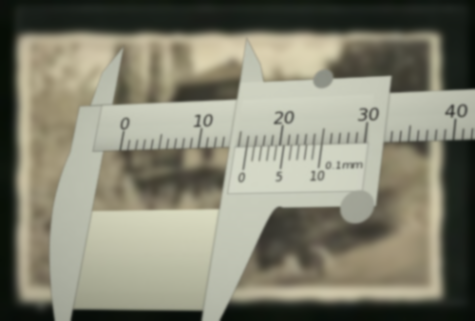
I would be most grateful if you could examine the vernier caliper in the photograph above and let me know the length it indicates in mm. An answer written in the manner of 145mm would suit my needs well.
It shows 16.0mm
